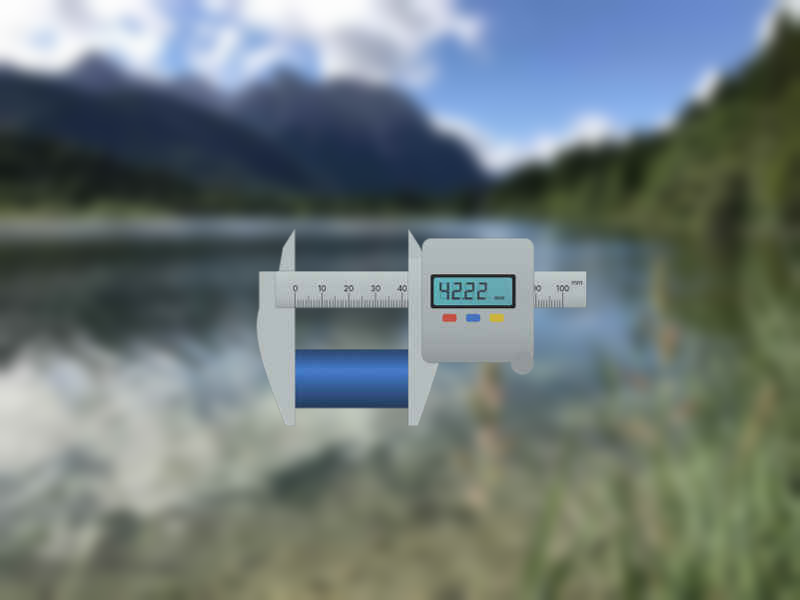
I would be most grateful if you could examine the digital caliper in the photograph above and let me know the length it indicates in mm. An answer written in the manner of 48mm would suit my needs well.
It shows 42.22mm
